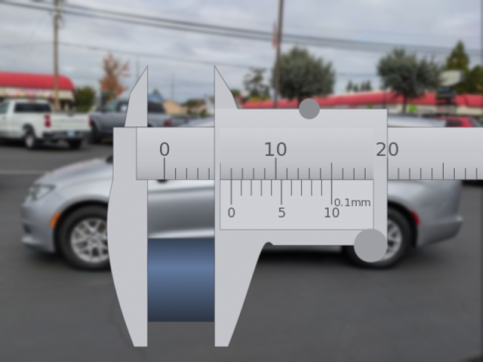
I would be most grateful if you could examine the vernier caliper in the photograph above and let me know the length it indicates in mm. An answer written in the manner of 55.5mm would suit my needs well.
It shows 6.0mm
